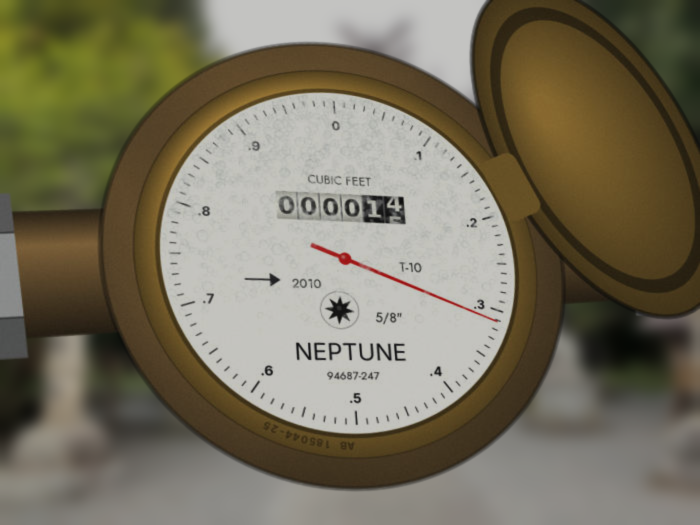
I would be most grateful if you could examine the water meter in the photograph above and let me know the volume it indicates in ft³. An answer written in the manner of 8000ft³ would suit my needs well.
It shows 14.31ft³
